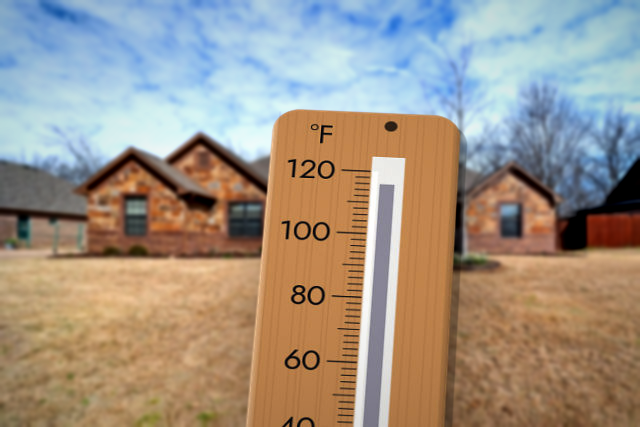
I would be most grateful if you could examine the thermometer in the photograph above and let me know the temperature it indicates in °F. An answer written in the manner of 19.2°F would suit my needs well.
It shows 116°F
